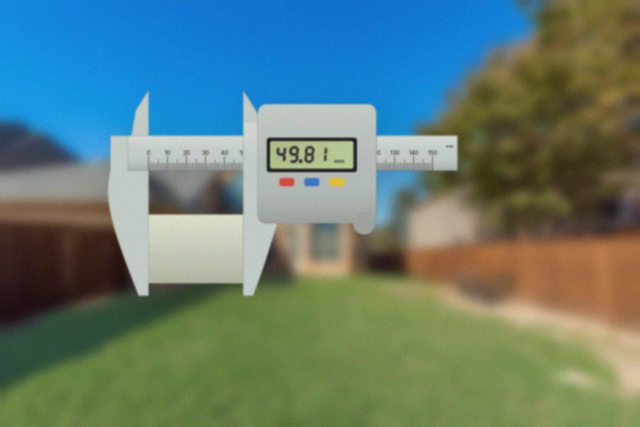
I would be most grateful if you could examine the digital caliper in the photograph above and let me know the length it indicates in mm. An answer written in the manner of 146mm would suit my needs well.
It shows 49.81mm
